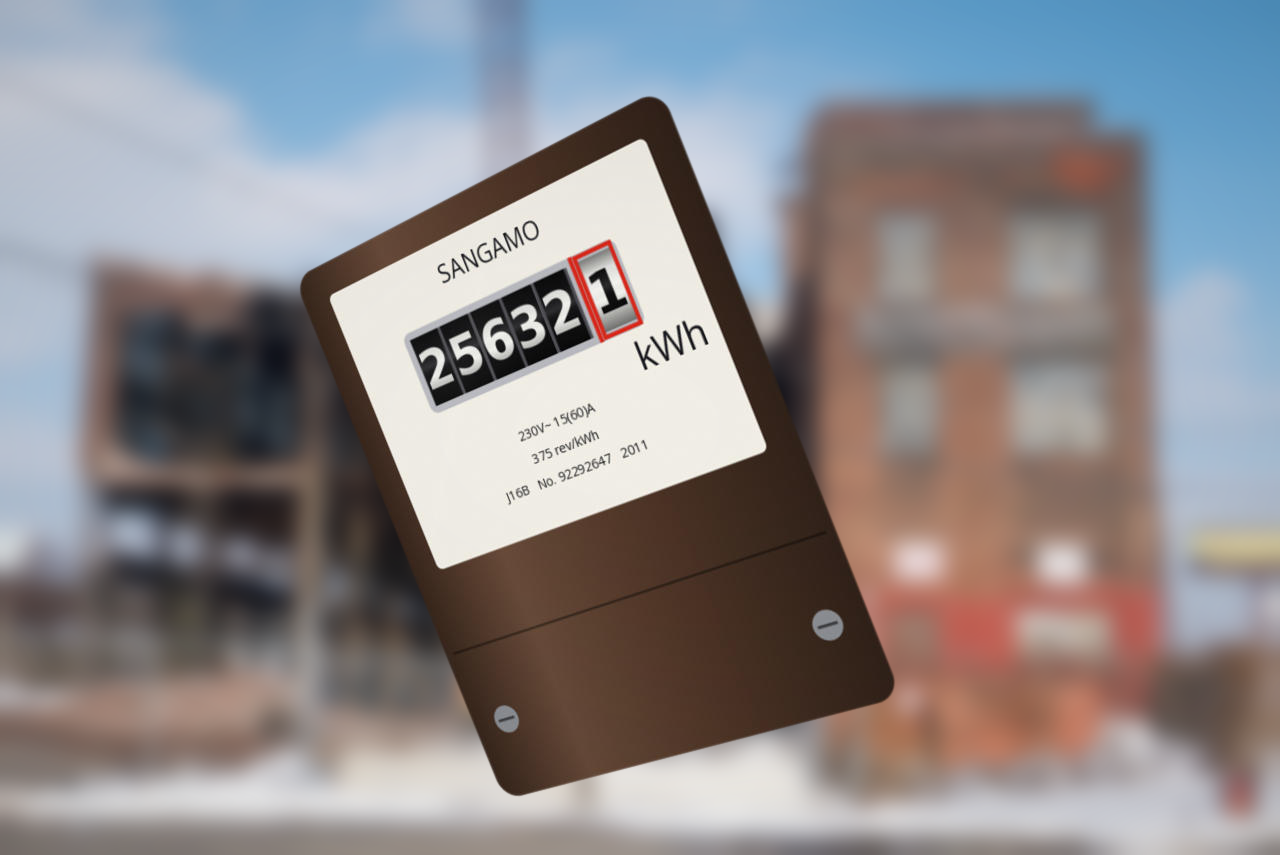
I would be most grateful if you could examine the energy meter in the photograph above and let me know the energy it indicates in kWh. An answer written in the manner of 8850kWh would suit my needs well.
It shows 25632.1kWh
